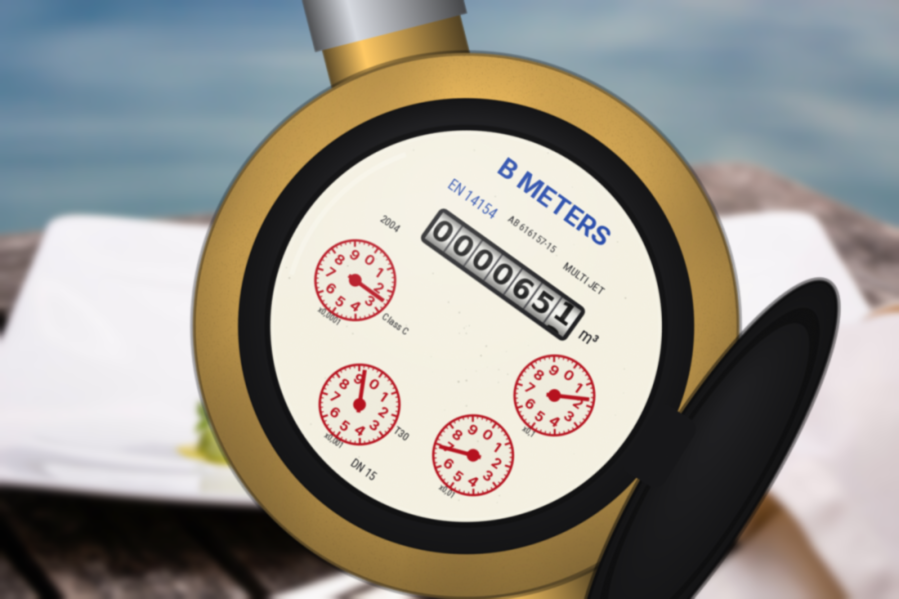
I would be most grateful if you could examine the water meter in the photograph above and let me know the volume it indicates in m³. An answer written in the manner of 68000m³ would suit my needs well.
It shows 651.1692m³
